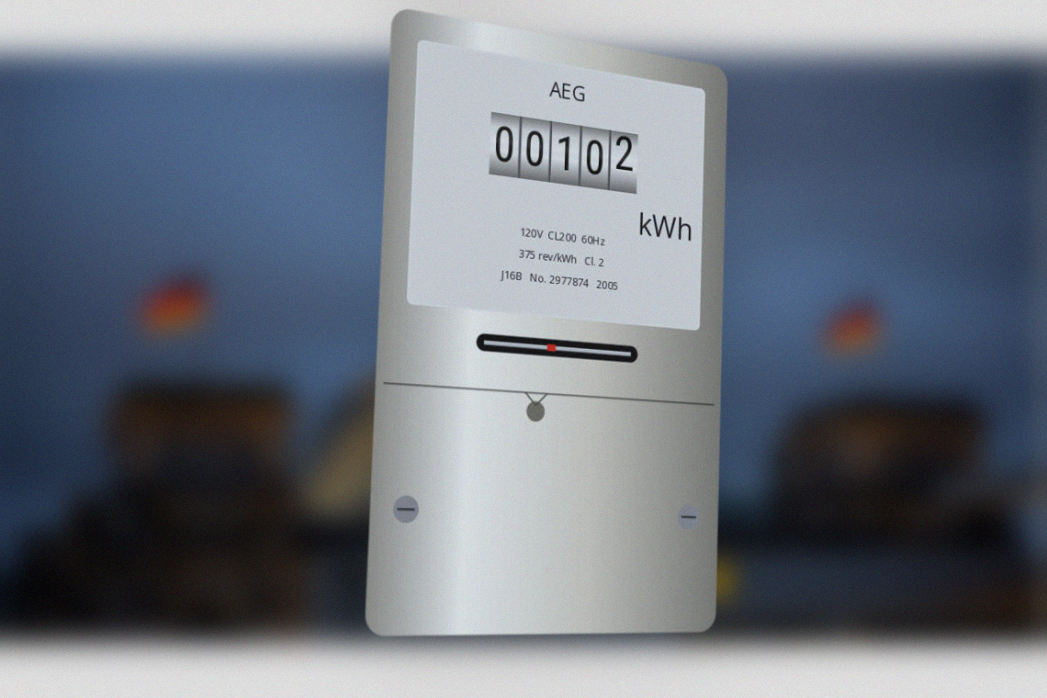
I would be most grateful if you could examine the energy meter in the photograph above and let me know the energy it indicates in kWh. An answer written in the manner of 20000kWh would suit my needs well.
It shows 102kWh
